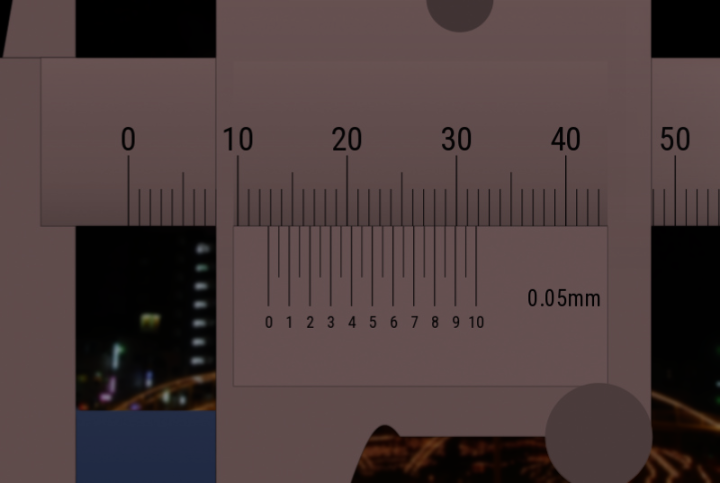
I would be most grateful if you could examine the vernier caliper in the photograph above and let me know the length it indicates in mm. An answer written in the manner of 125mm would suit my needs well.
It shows 12.8mm
